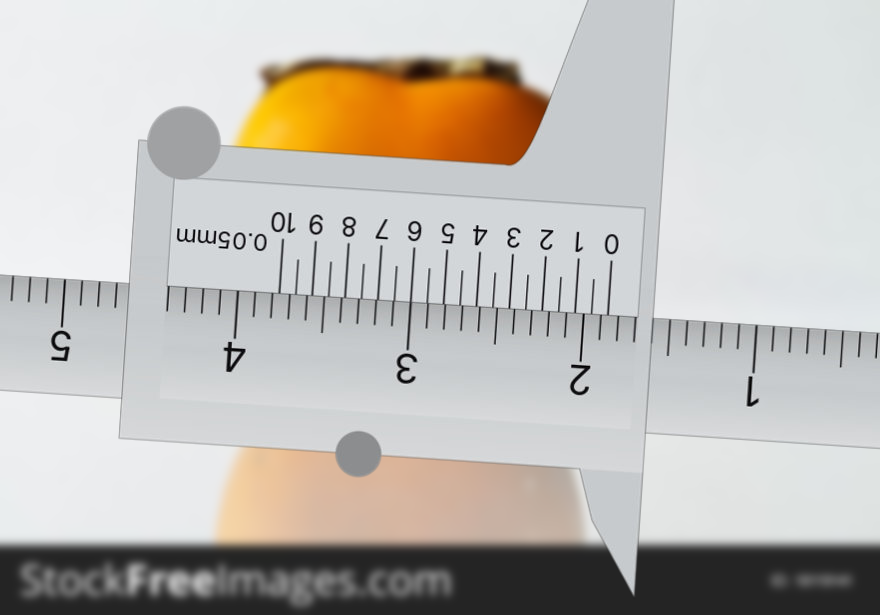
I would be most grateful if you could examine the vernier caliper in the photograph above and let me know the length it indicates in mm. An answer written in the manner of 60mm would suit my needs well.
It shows 18.6mm
